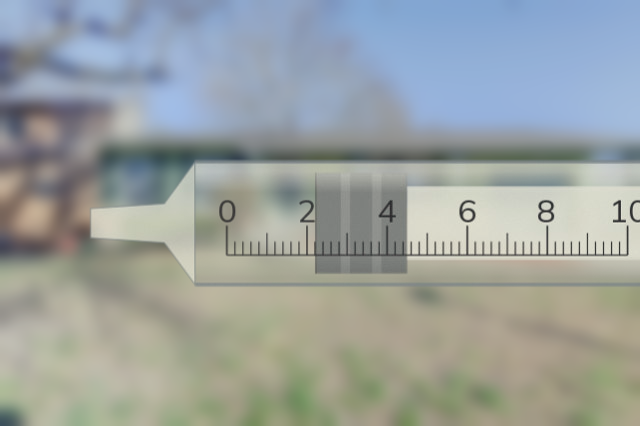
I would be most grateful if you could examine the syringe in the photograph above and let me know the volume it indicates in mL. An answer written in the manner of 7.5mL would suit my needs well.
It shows 2.2mL
